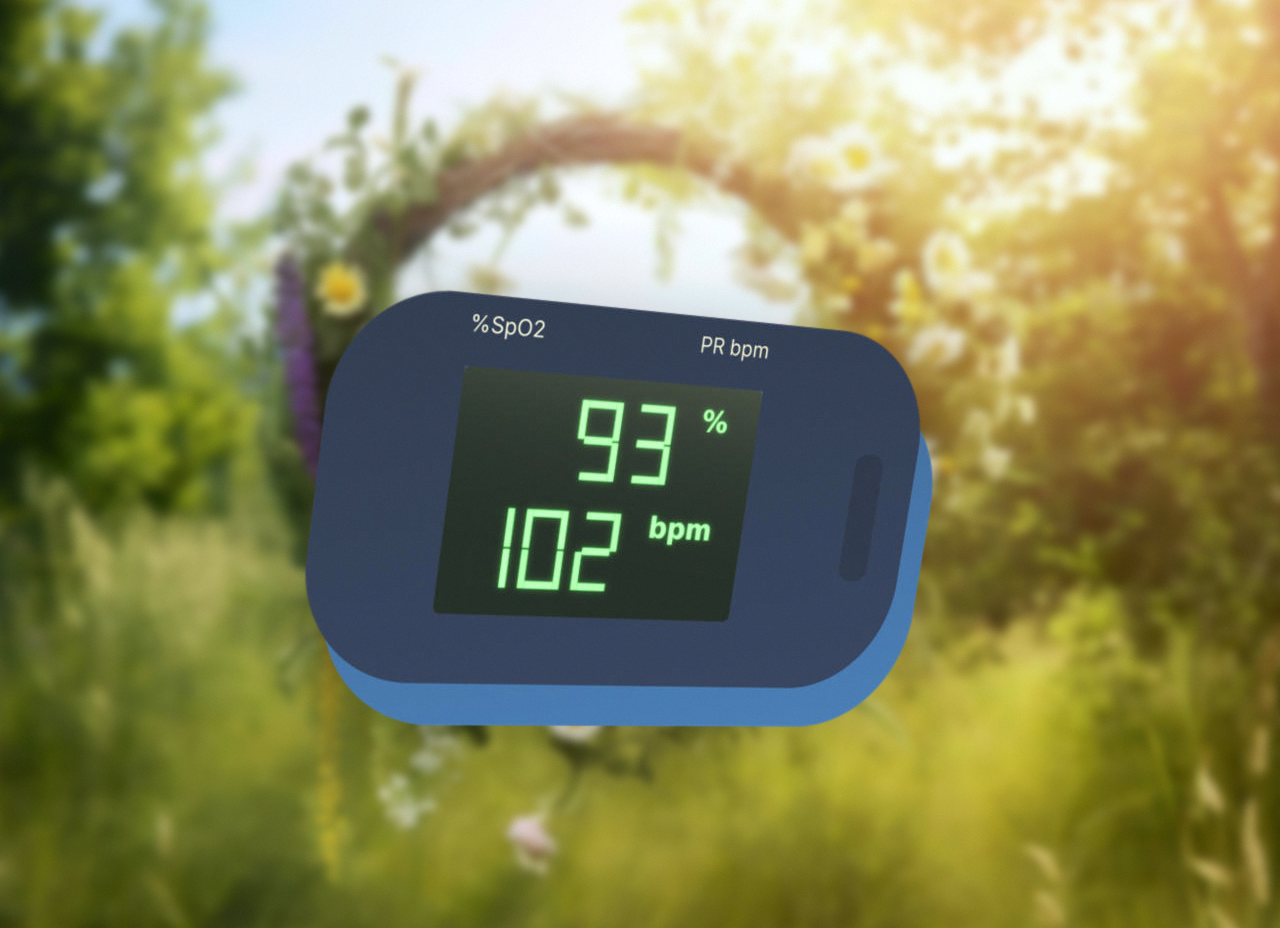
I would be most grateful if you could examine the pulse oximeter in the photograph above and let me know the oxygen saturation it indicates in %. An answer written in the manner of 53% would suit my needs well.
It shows 93%
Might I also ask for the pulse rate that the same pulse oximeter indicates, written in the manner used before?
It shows 102bpm
